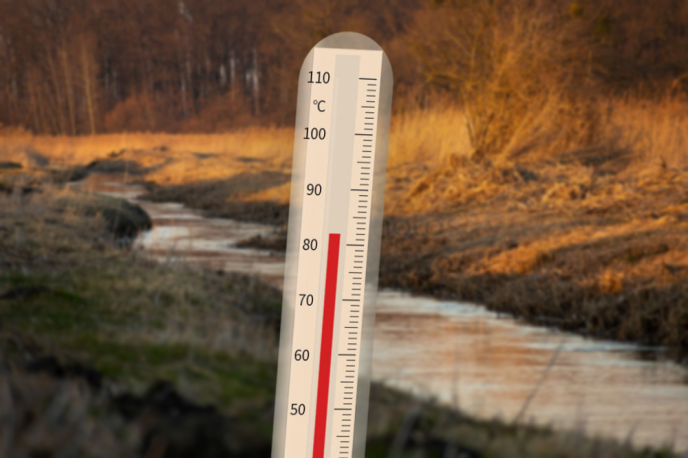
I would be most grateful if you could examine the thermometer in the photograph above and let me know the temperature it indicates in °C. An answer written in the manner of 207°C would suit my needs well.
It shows 82°C
